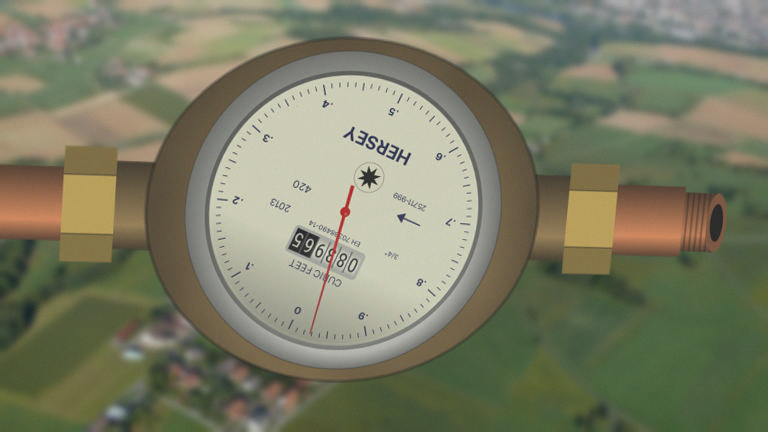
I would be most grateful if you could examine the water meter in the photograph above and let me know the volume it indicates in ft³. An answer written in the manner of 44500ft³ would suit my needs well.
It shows 83964.97ft³
